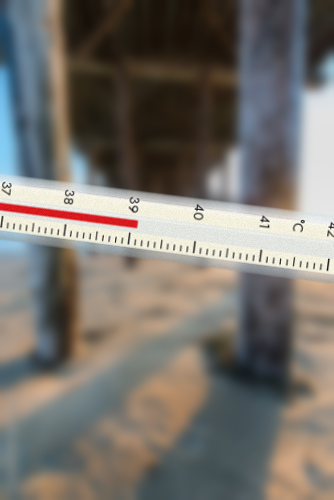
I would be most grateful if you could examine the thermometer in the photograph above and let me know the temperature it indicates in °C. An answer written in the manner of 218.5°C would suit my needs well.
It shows 39.1°C
